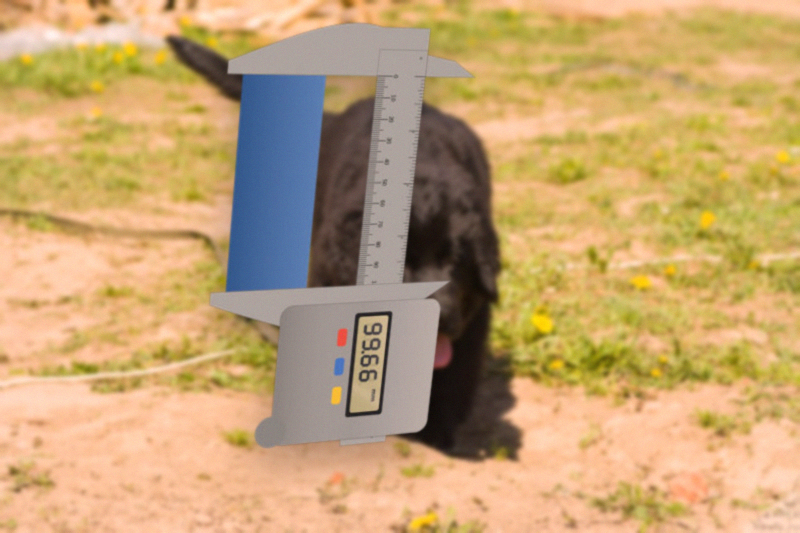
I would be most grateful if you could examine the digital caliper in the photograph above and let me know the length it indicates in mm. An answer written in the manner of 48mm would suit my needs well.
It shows 99.66mm
